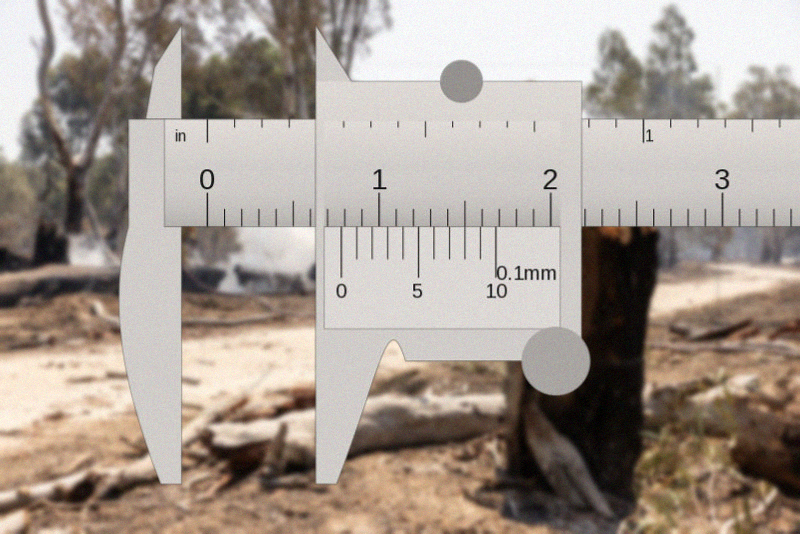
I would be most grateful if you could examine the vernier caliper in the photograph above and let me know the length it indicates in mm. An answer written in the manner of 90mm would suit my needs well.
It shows 7.8mm
